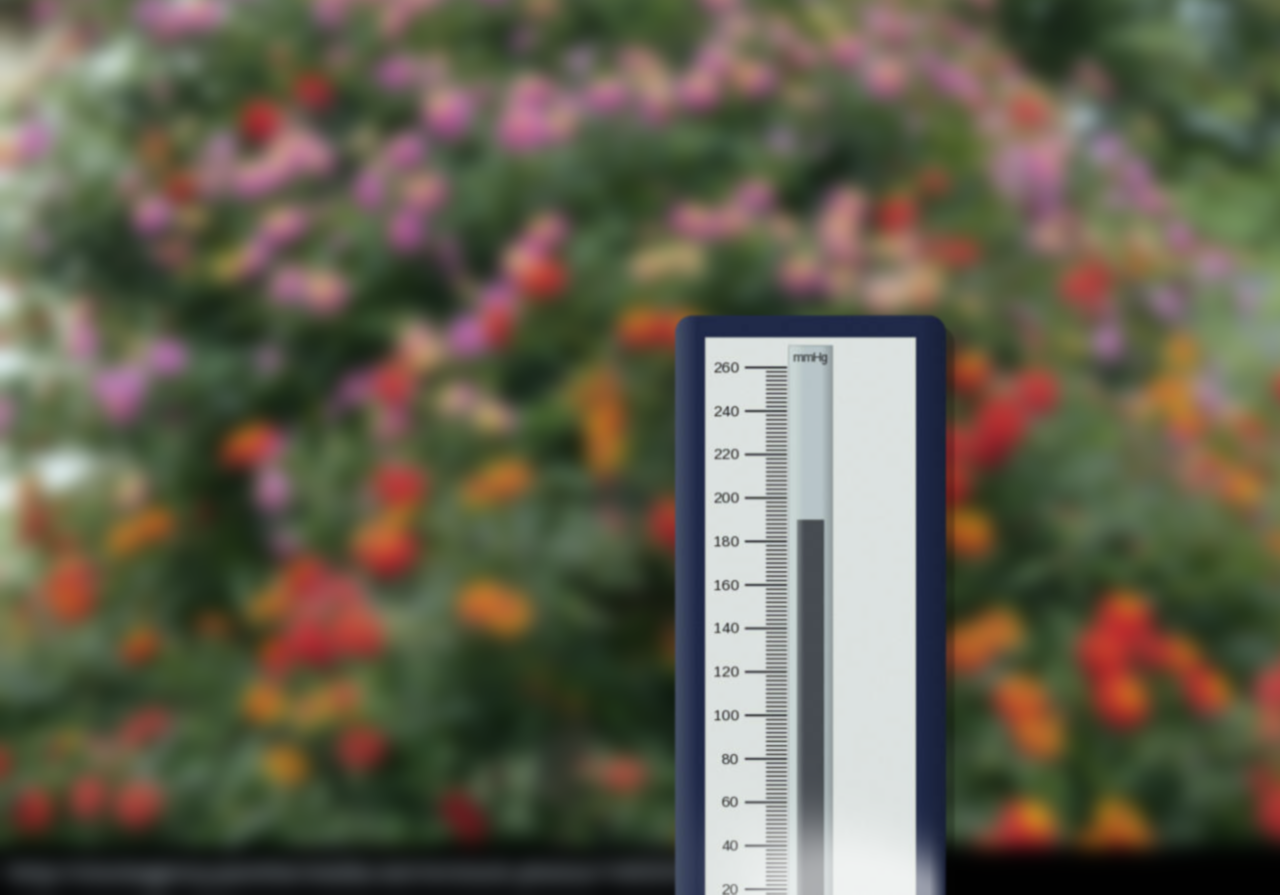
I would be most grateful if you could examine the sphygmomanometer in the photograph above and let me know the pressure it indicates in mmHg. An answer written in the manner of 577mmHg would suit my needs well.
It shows 190mmHg
